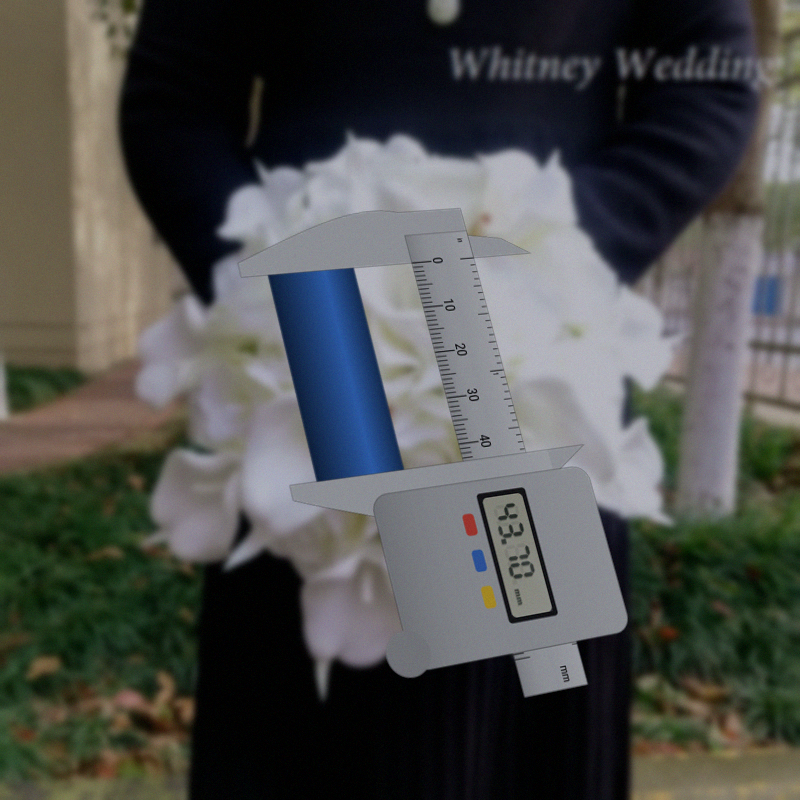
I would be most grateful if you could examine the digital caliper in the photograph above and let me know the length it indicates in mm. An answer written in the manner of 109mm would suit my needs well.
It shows 43.70mm
